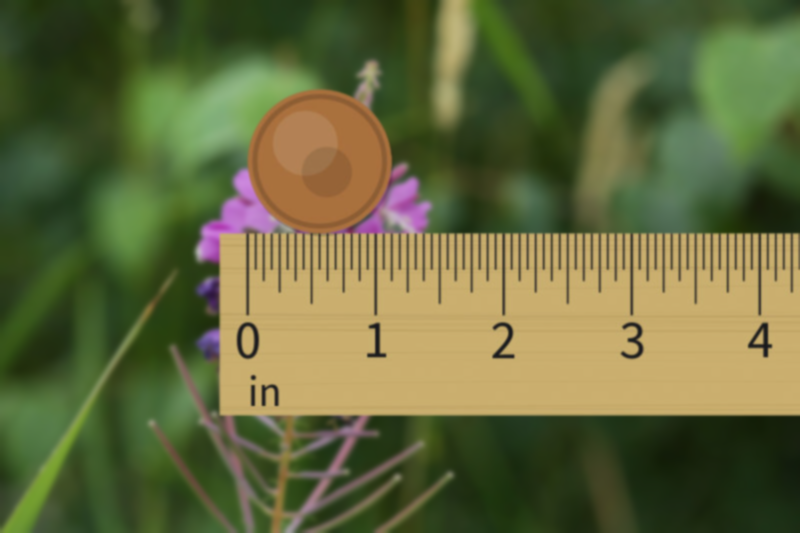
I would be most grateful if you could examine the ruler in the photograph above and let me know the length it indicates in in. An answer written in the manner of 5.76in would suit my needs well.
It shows 1.125in
